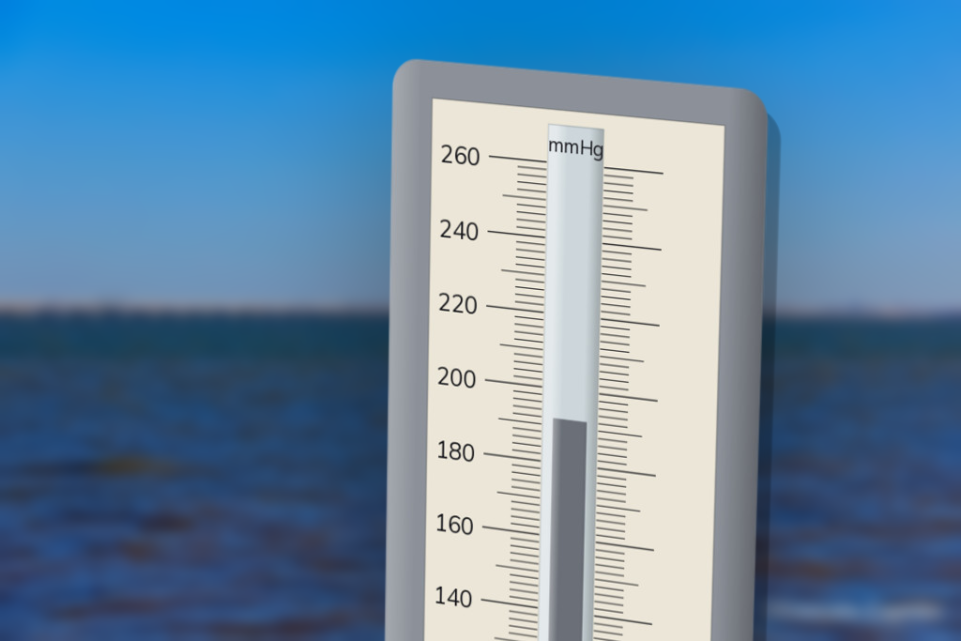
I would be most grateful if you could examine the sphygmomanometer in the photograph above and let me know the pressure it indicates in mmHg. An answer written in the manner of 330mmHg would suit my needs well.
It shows 192mmHg
